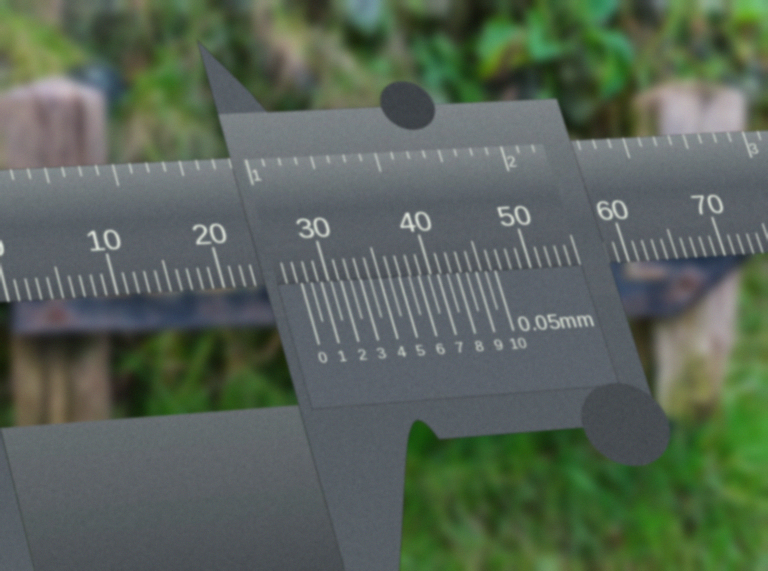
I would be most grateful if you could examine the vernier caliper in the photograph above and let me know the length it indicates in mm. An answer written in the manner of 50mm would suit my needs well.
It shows 27.4mm
